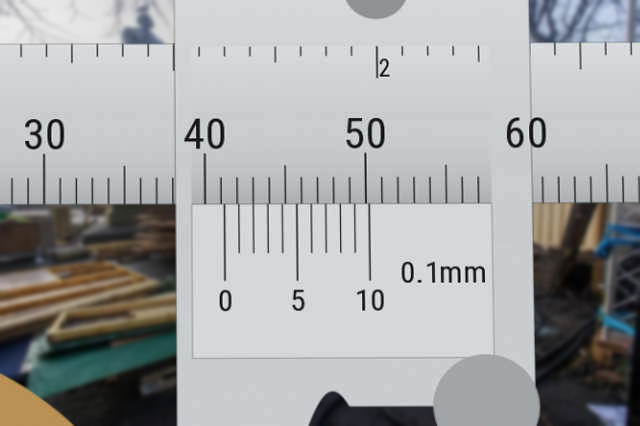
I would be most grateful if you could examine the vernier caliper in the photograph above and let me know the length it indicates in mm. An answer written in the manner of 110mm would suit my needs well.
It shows 41.2mm
